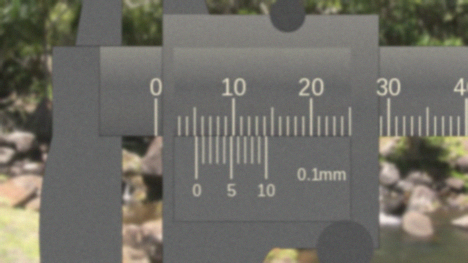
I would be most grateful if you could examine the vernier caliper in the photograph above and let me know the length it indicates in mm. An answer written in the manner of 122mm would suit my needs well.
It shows 5.2mm
